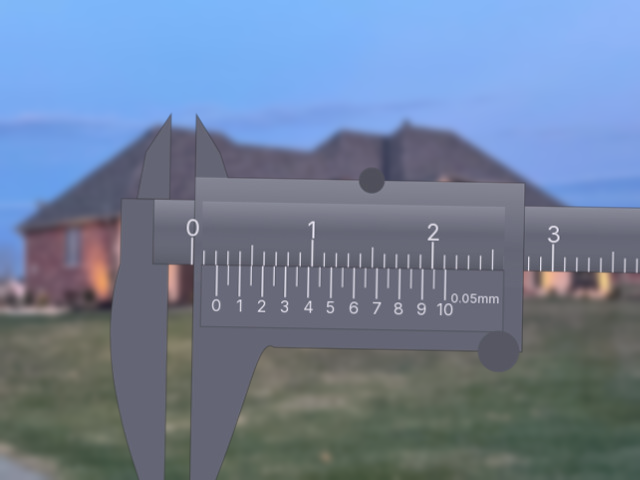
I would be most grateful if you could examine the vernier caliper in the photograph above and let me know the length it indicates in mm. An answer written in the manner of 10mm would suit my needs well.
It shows 2.1mm
